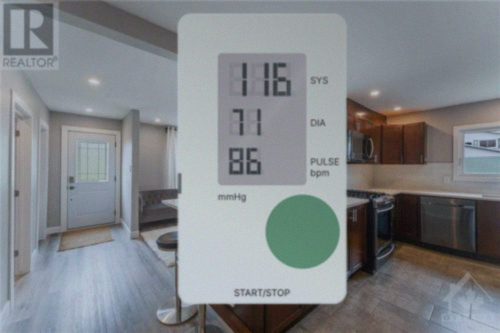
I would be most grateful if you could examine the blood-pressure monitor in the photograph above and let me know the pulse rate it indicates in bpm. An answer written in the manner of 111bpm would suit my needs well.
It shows 86bpm
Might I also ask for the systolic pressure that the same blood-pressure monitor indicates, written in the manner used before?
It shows 116mmHg
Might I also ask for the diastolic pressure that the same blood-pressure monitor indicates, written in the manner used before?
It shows 71mmHg
